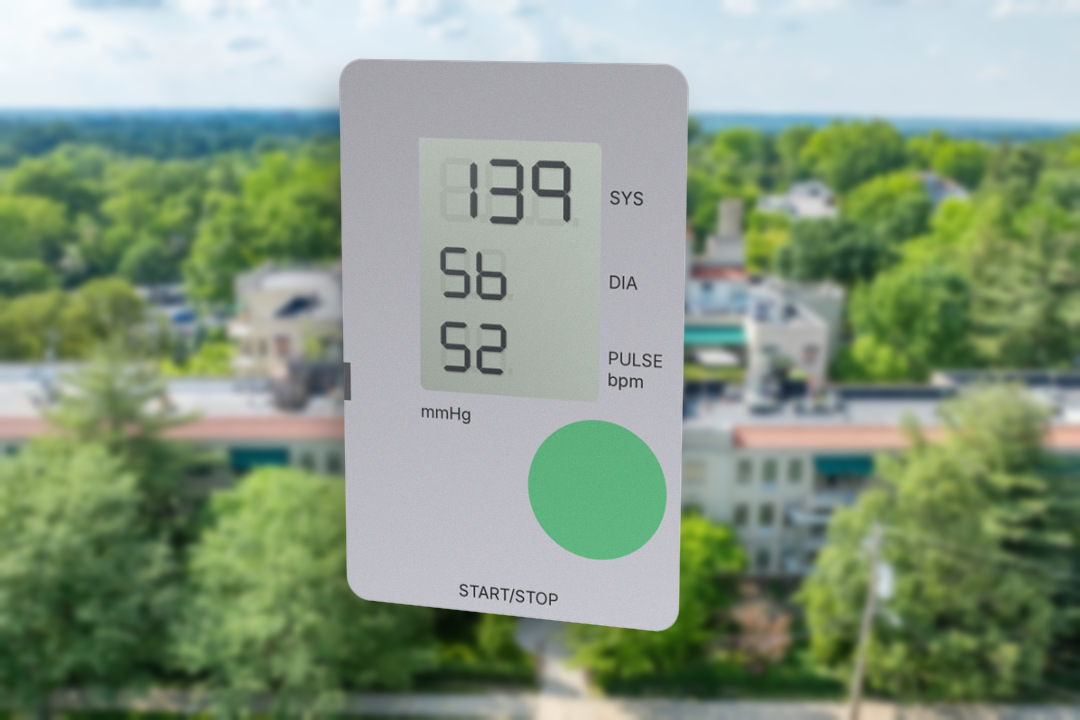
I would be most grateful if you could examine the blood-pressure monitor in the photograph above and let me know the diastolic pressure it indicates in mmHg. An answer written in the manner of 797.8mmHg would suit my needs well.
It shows 56mmHg
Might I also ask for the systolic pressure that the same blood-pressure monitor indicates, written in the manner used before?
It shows 139mmHg
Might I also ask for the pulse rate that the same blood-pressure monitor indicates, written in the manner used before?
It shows 52bpm
